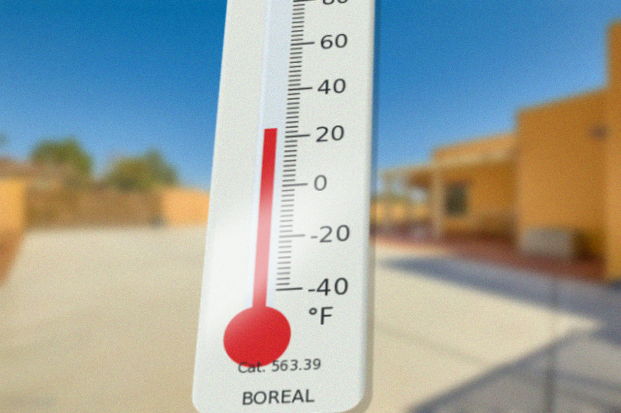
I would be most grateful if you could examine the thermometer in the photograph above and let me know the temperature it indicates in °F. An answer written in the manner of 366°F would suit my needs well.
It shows 24°F
